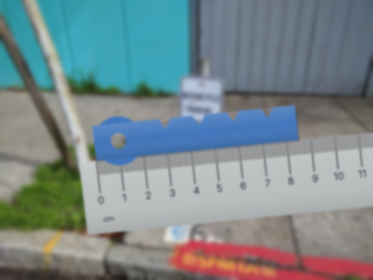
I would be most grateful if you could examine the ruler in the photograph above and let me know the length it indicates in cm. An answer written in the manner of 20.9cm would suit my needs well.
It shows 8.5cm
